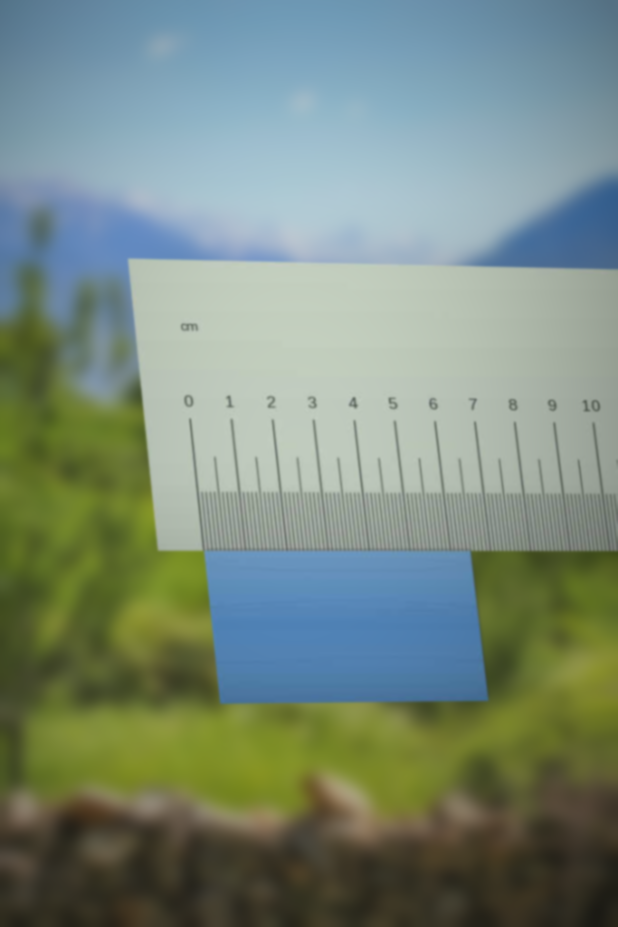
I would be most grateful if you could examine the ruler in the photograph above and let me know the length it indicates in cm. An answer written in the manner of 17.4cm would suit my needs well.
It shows 6.5cm
